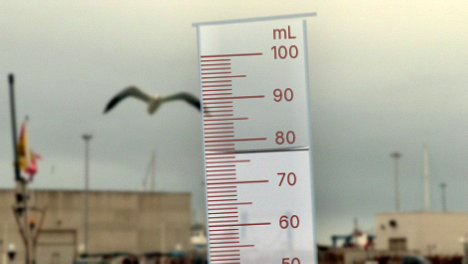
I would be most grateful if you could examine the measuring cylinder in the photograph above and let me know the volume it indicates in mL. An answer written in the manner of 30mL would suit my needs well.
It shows 77mL
